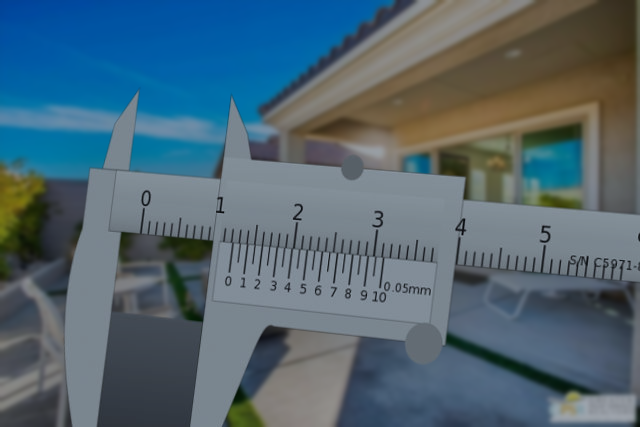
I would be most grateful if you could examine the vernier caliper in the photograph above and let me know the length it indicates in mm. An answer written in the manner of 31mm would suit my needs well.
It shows 12.2mm
